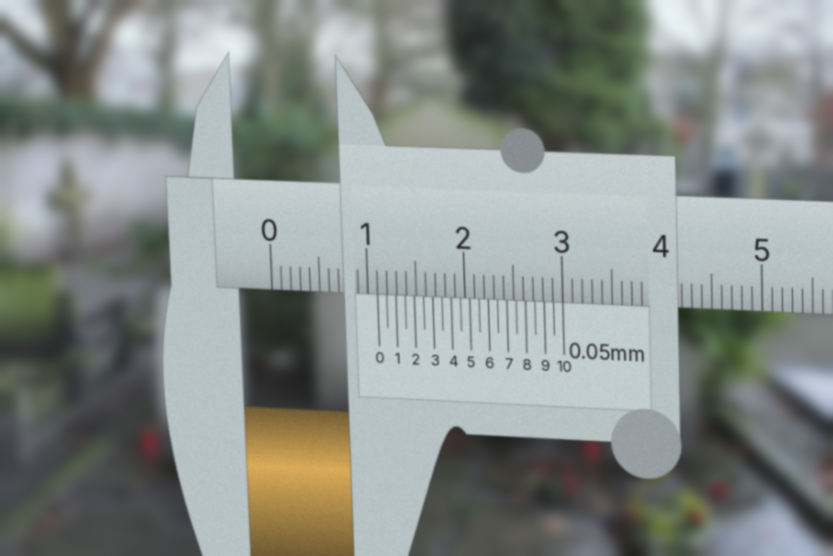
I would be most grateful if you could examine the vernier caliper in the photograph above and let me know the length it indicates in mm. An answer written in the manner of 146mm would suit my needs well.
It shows 11.0mm
